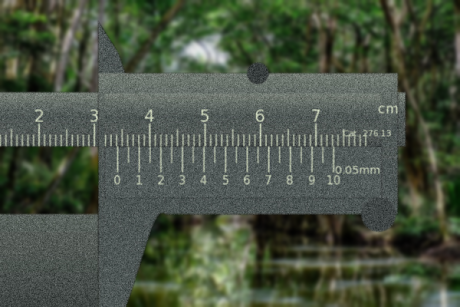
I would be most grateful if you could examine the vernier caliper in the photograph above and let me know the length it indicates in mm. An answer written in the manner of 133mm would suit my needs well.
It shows 34.2mm
